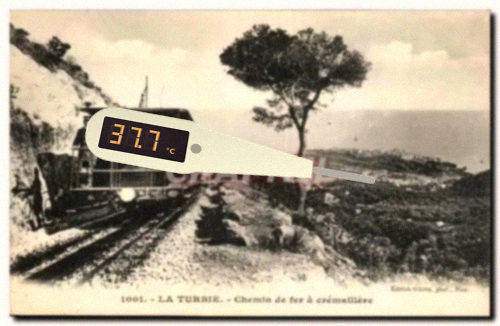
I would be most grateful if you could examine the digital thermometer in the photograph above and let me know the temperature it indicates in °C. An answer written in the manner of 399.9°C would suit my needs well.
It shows 37.7°C
